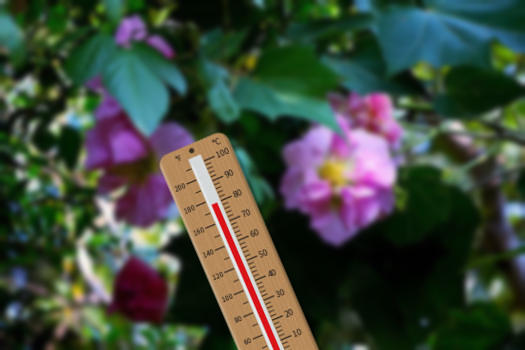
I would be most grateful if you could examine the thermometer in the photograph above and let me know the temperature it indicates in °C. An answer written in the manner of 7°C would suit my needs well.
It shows 80°C
